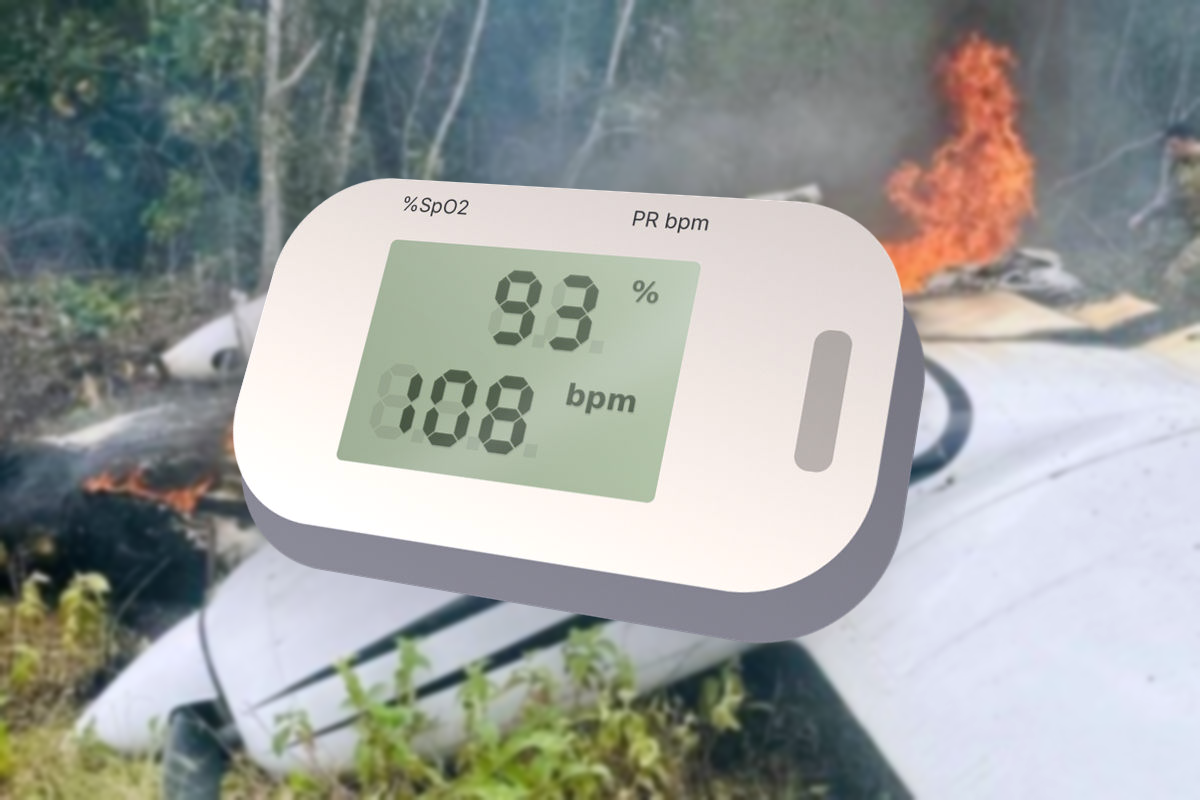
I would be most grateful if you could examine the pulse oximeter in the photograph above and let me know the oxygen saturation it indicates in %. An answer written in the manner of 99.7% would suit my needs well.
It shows 93%
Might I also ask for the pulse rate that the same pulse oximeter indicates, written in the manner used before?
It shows 108bpm
